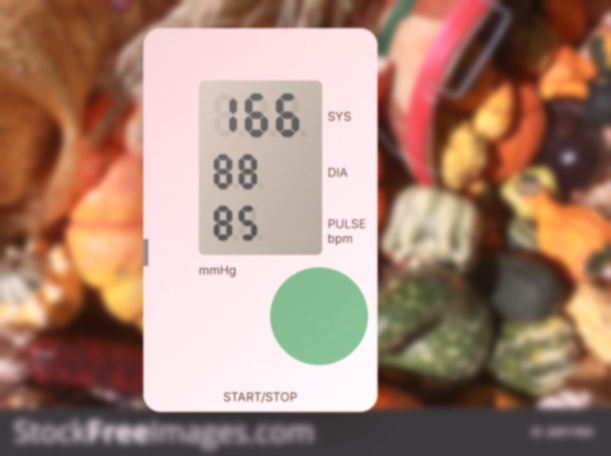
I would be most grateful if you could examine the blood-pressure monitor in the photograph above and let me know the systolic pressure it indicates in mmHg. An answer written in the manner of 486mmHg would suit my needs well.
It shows 166mmHg
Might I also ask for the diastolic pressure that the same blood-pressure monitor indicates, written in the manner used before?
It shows 88mmHg
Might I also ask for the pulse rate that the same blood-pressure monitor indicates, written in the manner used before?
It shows 85bpm
